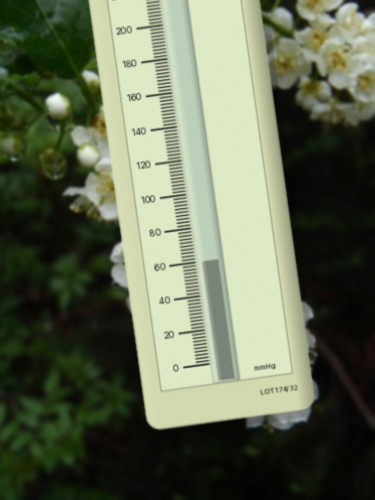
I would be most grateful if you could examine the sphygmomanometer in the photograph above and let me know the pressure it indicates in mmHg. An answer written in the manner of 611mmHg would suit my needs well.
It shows 60mmHg
